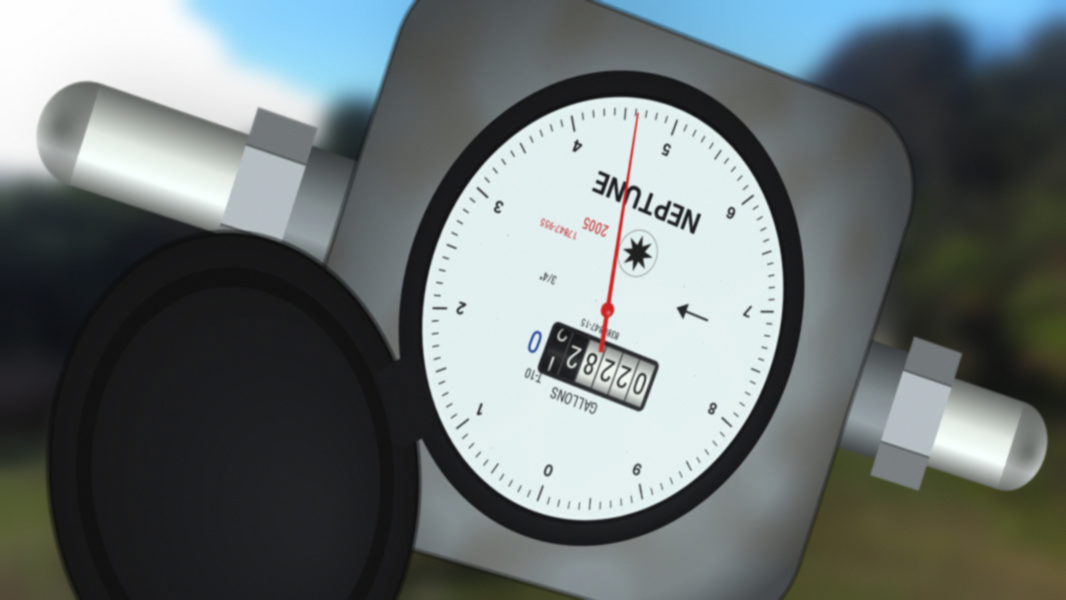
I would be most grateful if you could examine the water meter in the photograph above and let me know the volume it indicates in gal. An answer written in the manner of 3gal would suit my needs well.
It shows 228214.6gal
